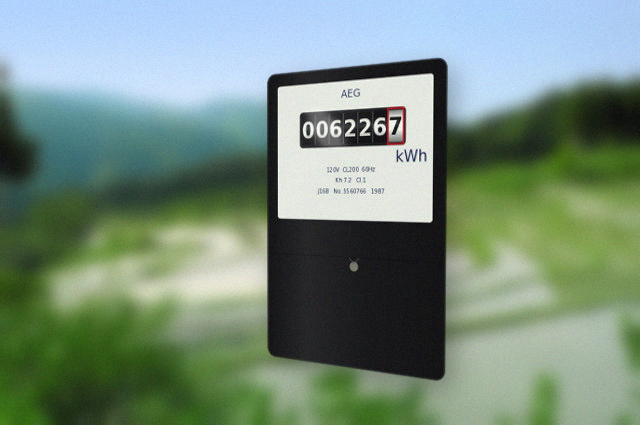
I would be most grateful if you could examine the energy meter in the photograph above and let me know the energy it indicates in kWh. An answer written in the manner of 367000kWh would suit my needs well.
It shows 6226.7kWh
